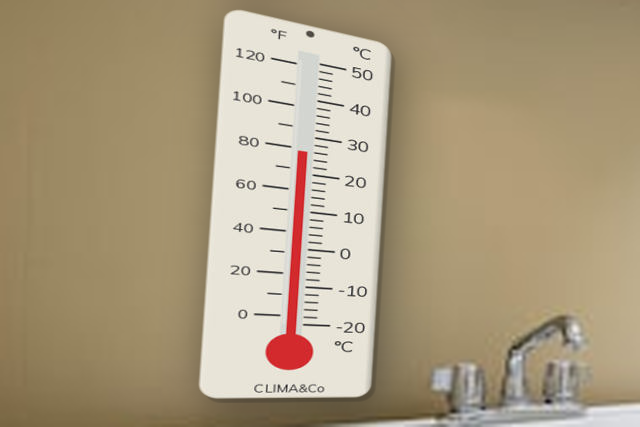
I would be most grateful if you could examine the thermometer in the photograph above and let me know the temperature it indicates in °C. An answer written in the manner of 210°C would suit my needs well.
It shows 26°C
